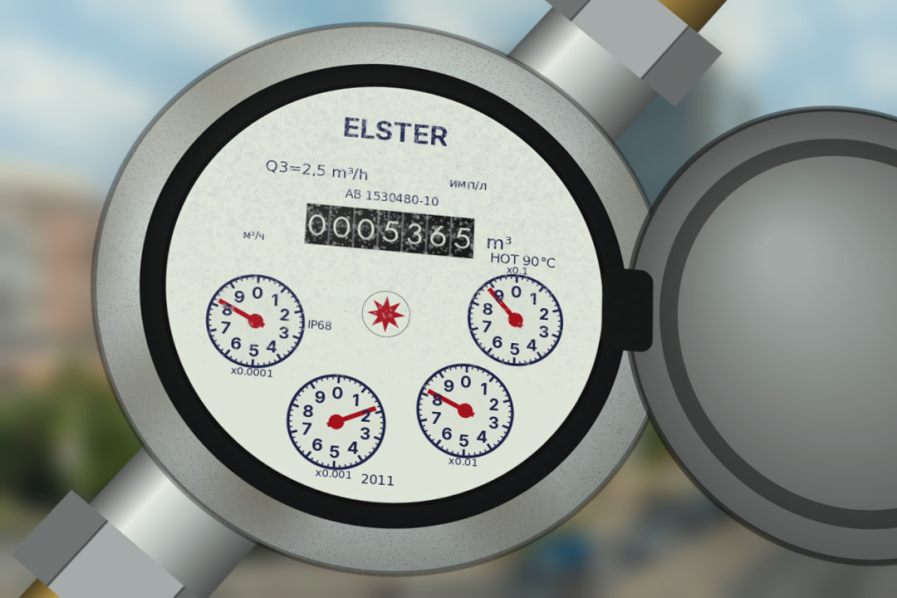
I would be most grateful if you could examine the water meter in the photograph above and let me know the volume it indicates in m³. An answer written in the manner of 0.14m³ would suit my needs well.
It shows 5365.8818m³
